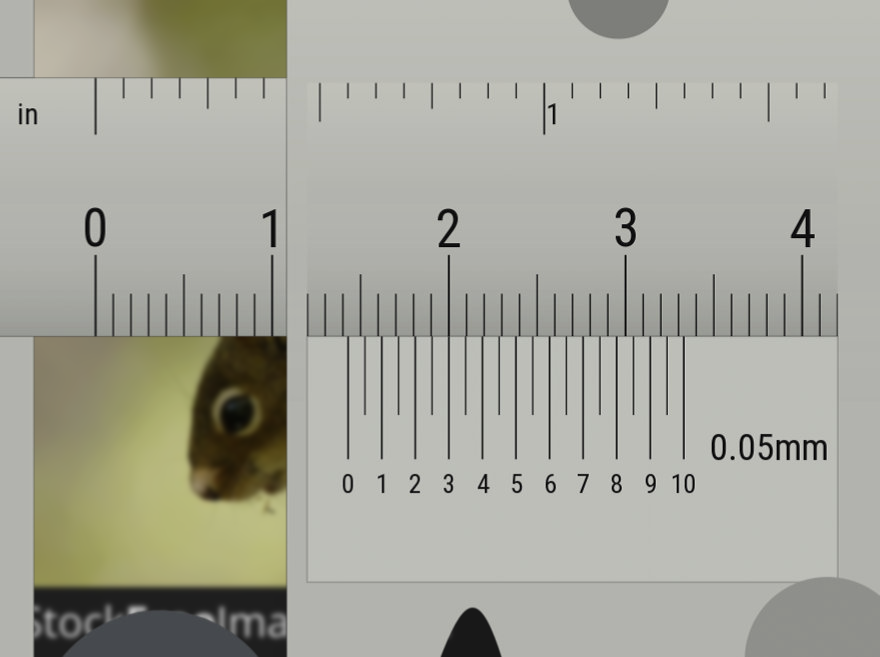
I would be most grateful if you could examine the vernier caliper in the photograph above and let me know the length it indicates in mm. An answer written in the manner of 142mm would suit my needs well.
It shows 14.3mm
